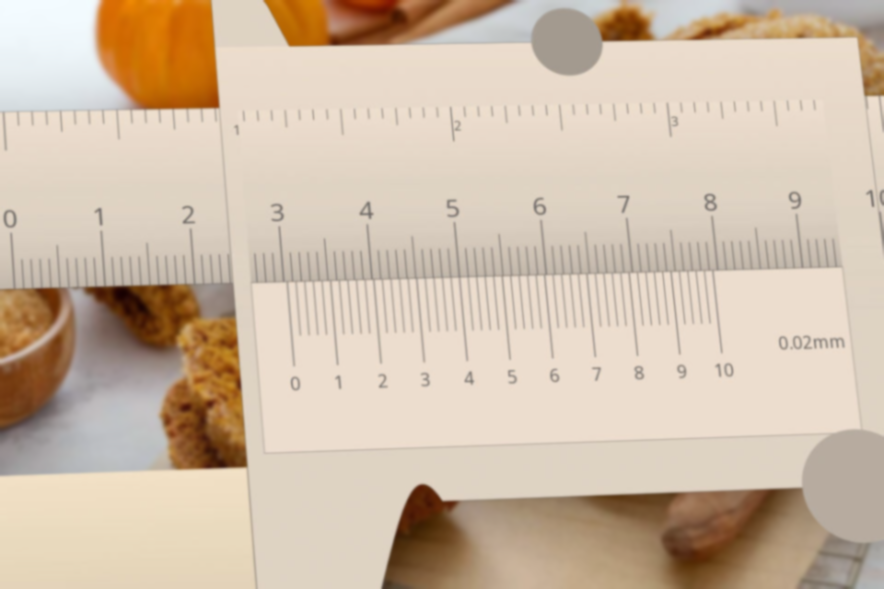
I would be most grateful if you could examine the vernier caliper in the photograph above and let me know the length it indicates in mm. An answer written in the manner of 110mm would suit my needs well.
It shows 30.4mm
